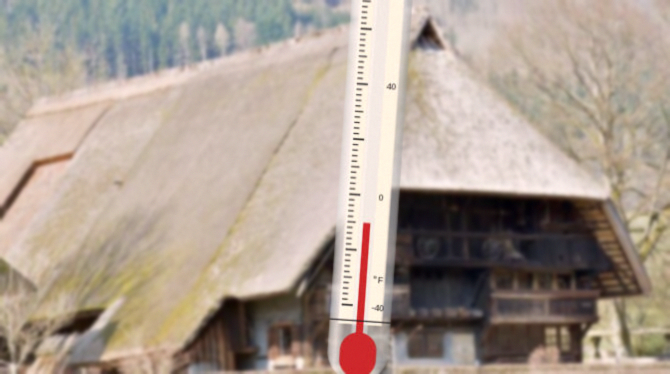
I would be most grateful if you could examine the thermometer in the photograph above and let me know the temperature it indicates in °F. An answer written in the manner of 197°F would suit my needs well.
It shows -10°F
